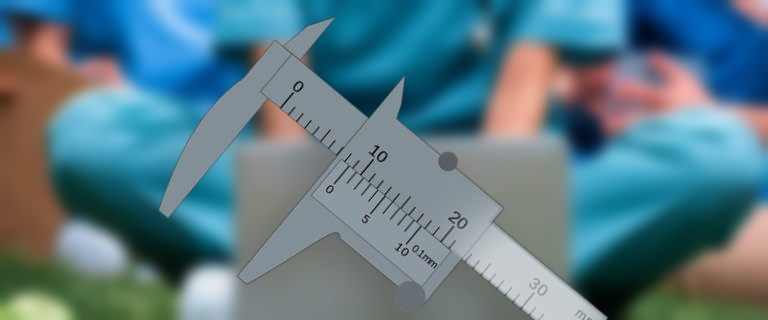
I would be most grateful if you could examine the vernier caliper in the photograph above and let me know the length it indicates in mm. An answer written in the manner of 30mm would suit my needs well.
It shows 8.6mm
